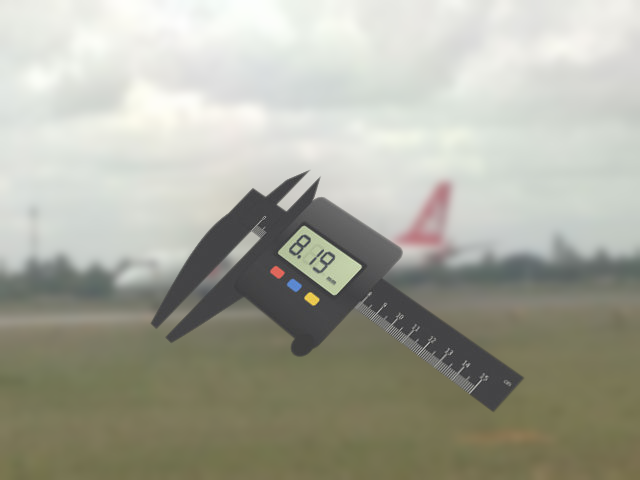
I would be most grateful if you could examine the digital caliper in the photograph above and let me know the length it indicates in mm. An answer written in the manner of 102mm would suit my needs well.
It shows 8.19mm
